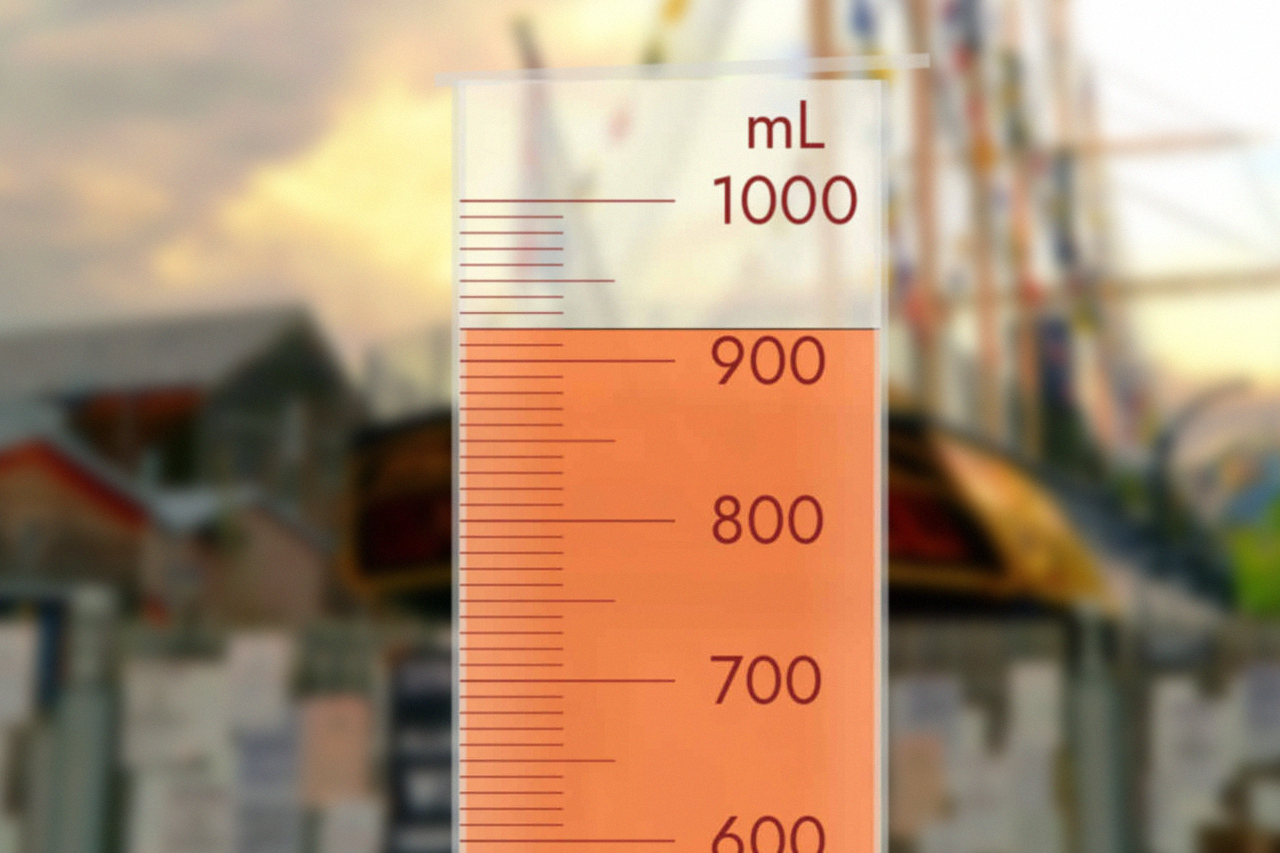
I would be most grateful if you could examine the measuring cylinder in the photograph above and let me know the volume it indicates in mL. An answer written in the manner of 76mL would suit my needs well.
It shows 920mL
